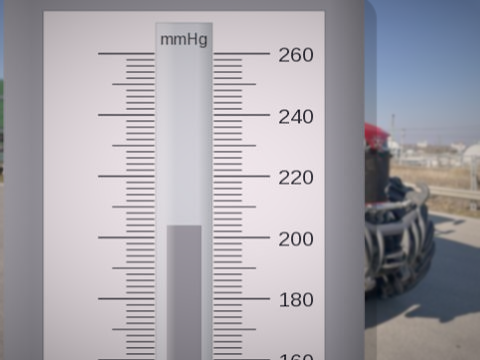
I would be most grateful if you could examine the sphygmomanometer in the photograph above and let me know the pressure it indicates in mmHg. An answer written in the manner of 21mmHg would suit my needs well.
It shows 204mmHg
